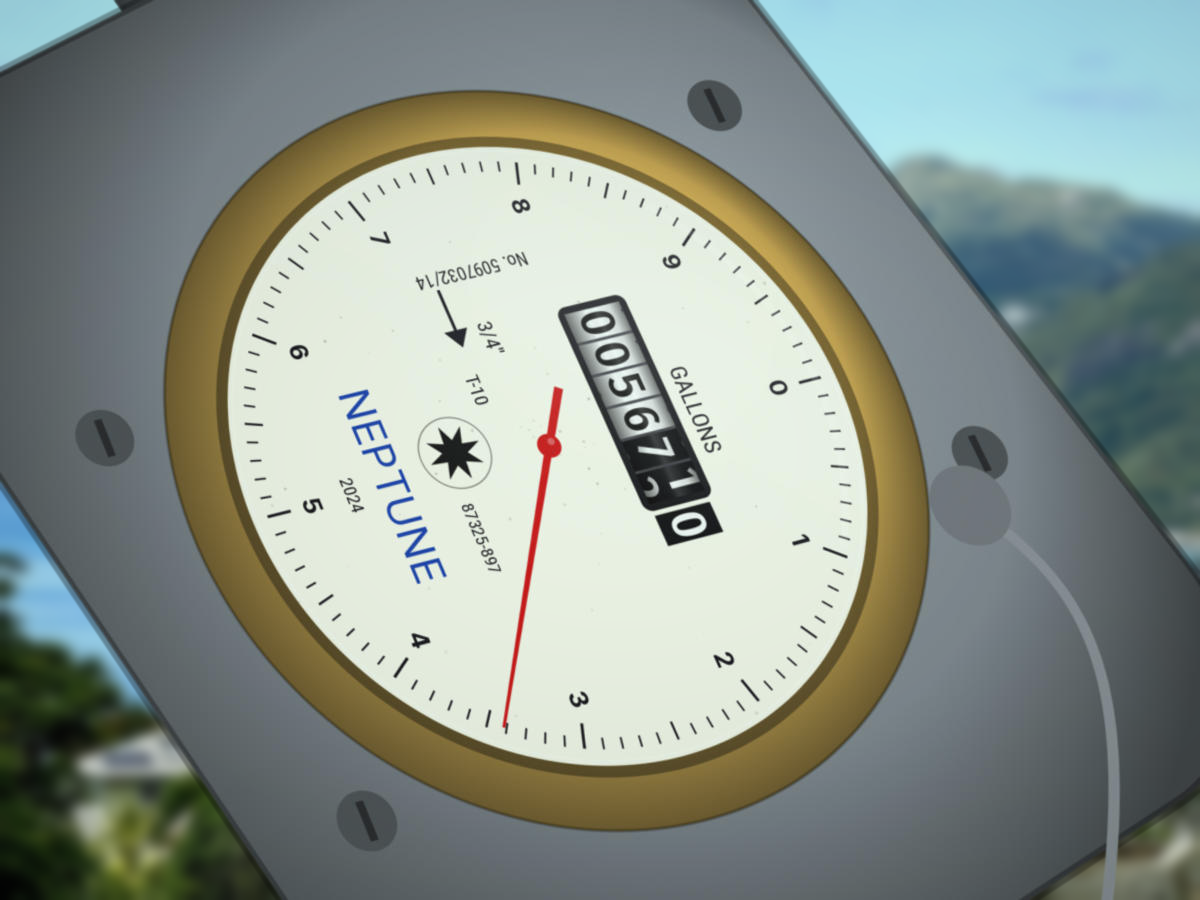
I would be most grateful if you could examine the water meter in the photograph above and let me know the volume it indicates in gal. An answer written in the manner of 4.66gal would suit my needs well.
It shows 56713.4gal
